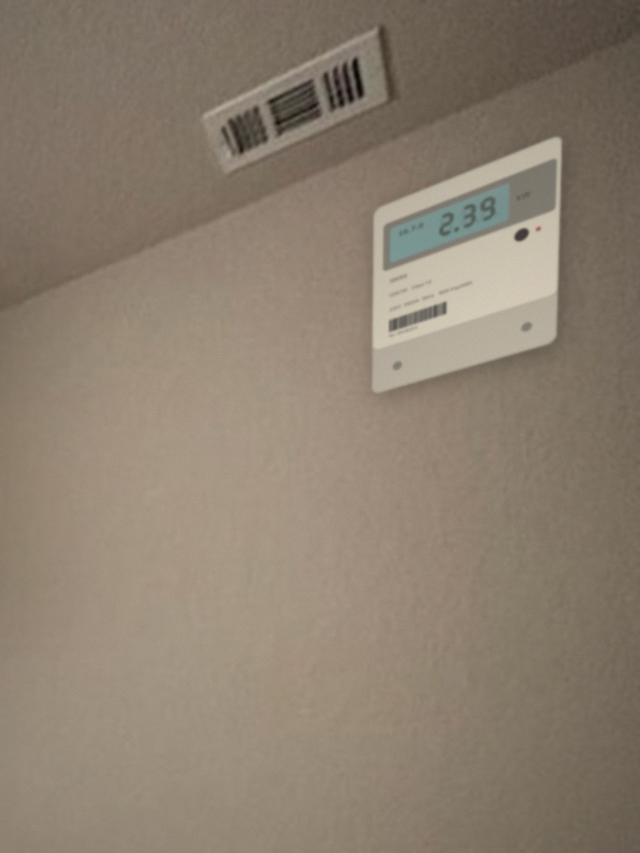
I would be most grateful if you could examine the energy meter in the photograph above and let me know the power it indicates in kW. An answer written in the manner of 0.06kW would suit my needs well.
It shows 2.39kW
